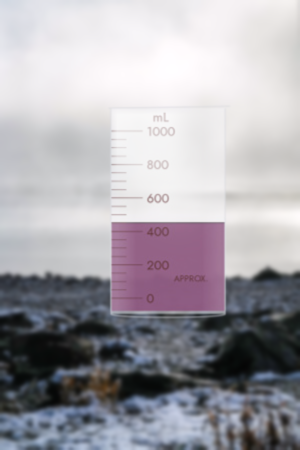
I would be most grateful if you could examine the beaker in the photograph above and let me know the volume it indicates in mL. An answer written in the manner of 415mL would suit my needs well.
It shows 450mL
